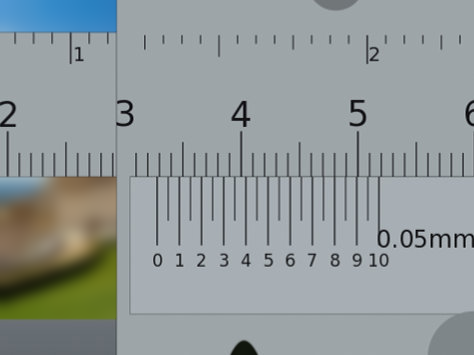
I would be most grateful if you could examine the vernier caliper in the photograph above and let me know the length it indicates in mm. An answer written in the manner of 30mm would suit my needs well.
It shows 32.8mm
